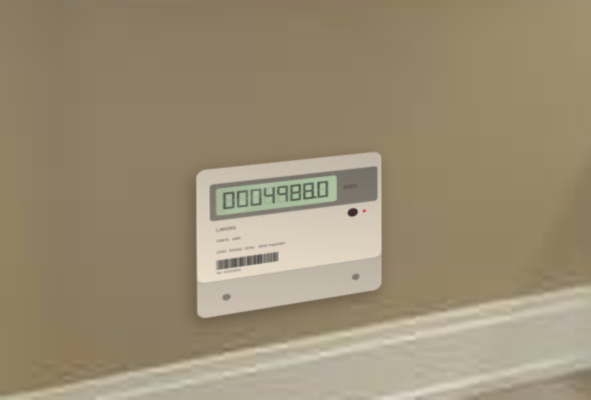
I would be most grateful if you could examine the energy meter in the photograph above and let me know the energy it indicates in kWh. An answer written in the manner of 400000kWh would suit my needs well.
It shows 4988.0kWh
